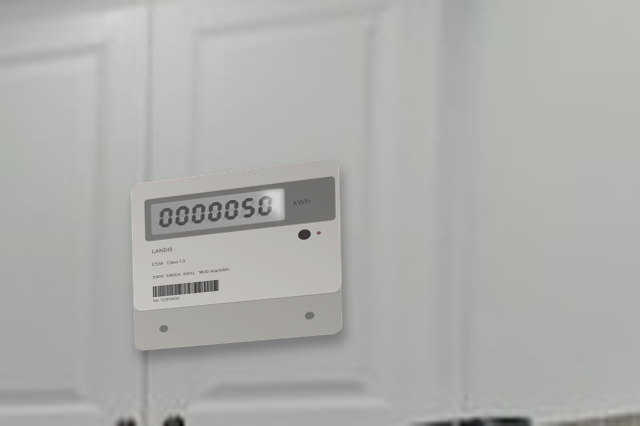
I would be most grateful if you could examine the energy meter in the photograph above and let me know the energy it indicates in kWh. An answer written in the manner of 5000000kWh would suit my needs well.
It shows 50kWh
